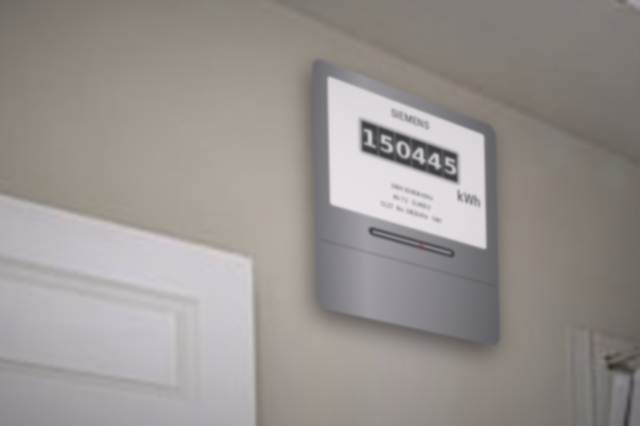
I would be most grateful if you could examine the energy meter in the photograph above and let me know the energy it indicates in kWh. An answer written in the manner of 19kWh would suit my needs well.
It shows 150445kWh
